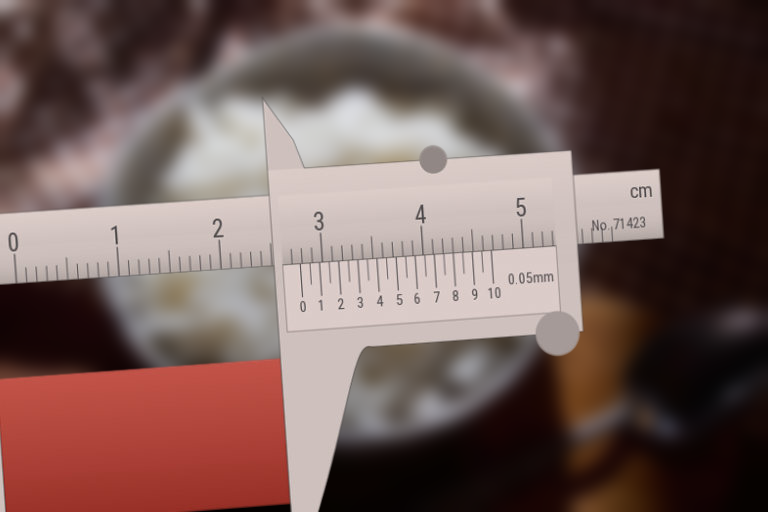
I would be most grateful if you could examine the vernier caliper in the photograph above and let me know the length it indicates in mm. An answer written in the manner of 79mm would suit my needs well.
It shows 27.8mm
